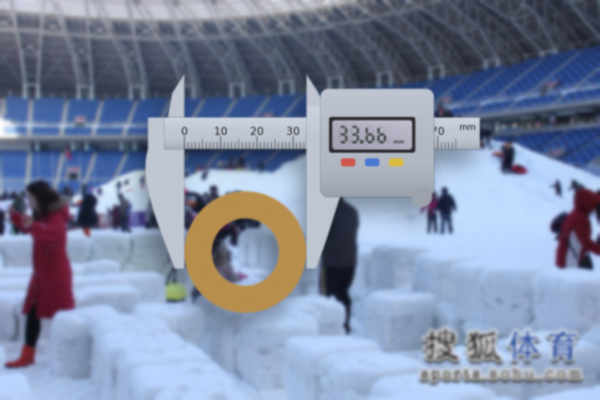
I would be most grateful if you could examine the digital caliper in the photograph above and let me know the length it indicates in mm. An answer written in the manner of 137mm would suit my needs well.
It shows 33.66mm
